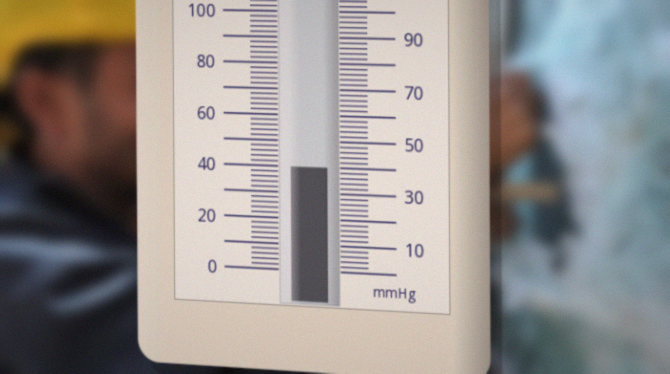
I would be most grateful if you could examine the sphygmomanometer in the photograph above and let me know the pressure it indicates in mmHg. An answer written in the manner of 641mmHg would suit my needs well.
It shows 40mmHg
